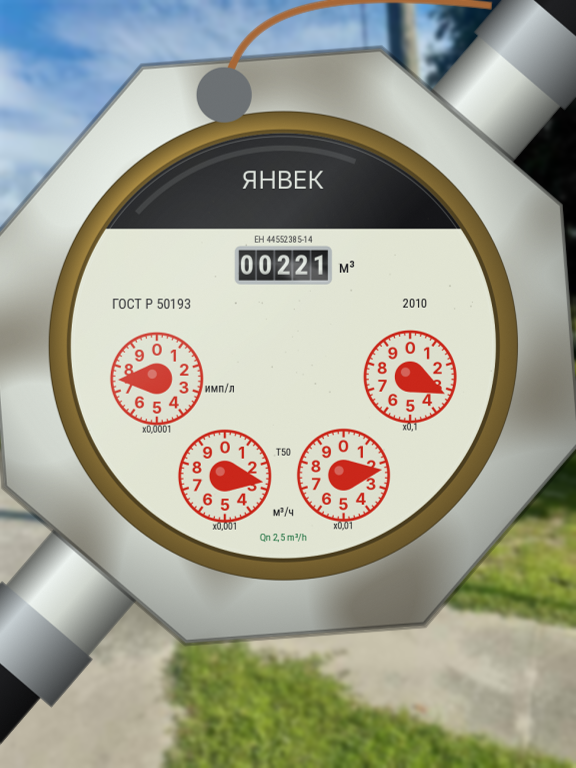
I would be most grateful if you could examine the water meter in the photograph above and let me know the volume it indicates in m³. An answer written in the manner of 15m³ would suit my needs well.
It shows 221.3227m³
